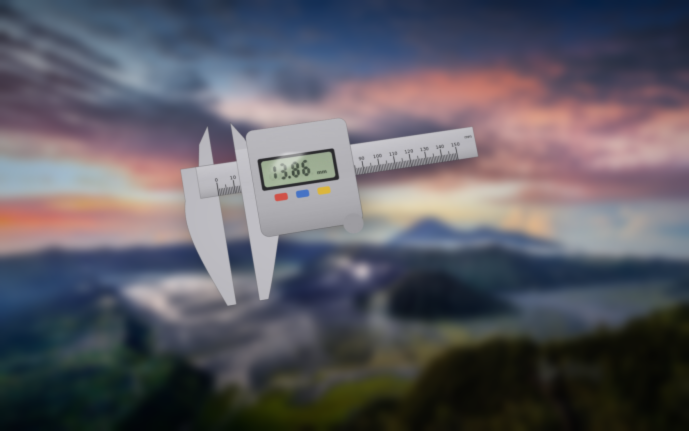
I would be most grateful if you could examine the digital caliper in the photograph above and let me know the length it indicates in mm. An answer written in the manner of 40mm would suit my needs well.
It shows 13.86mm
